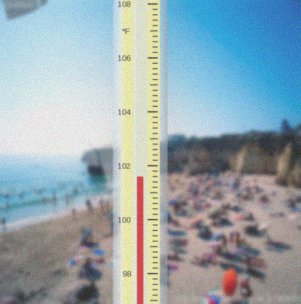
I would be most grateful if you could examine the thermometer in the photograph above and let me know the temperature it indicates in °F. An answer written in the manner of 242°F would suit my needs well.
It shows 101.6°F
